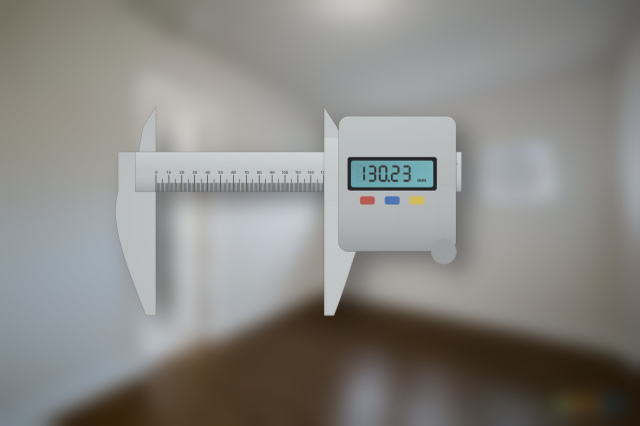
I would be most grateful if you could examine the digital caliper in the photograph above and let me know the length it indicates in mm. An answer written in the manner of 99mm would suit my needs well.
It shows 130.23mm
